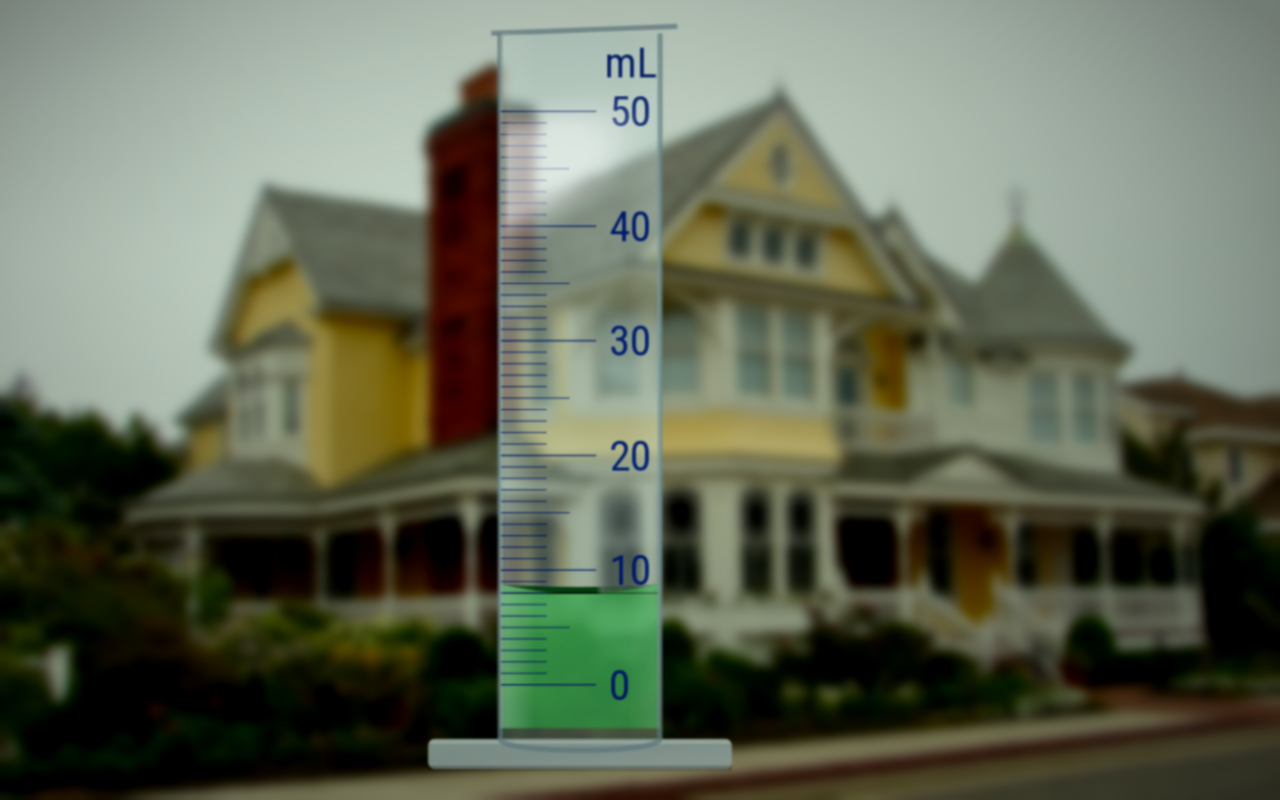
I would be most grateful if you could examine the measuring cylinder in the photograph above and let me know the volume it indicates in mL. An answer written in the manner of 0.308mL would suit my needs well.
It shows 8mL
